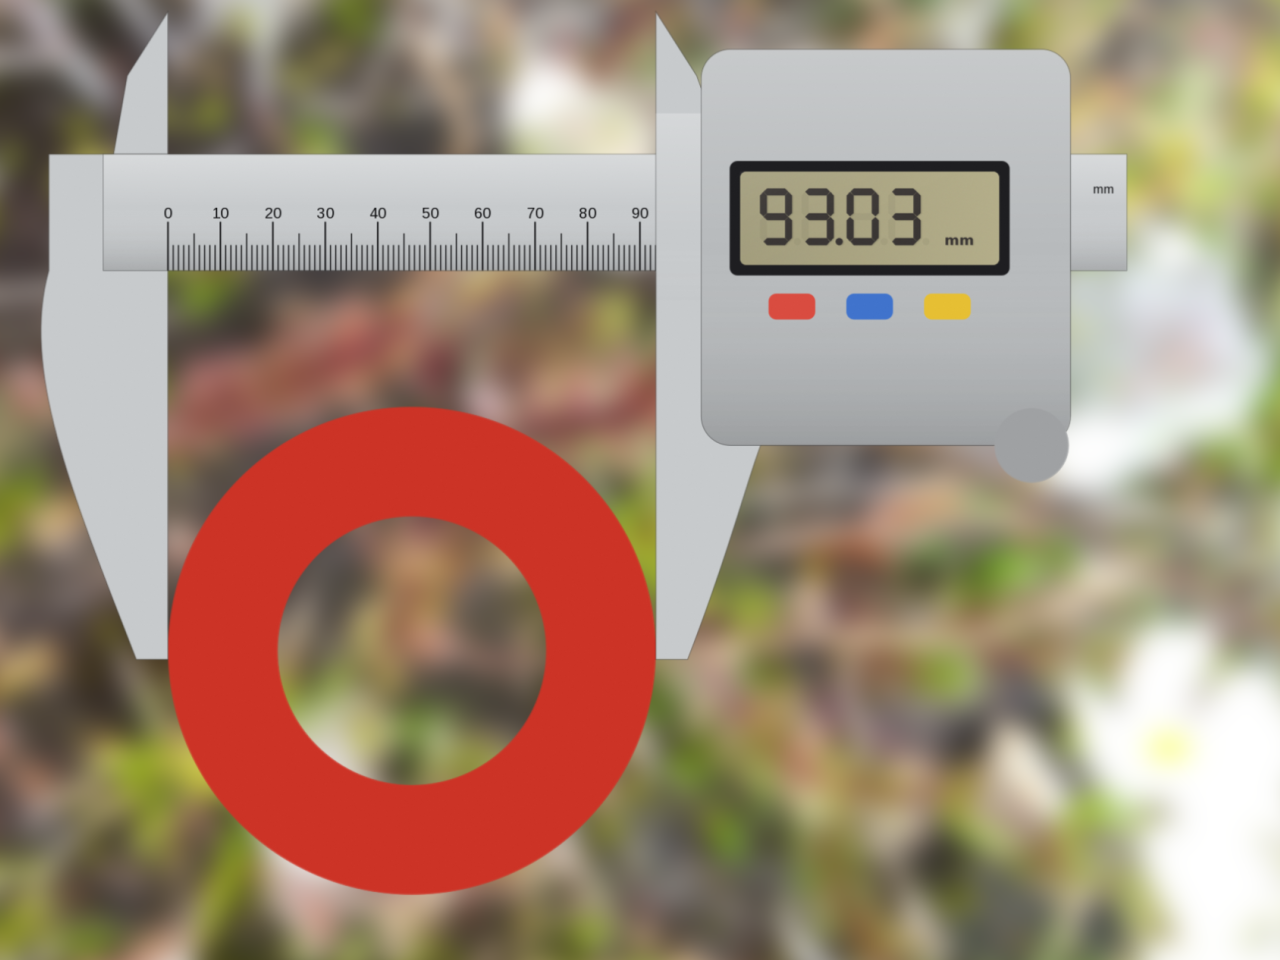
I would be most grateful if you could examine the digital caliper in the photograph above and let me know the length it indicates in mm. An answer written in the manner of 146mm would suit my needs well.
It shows 93.03mm
